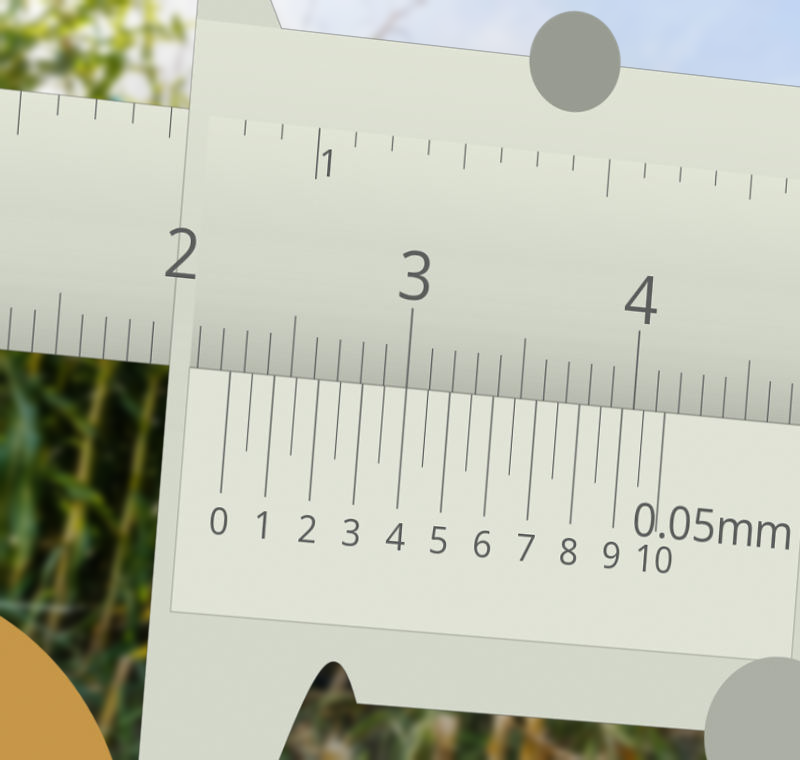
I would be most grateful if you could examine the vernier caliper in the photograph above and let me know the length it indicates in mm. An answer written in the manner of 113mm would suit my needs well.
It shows 22.40mm
